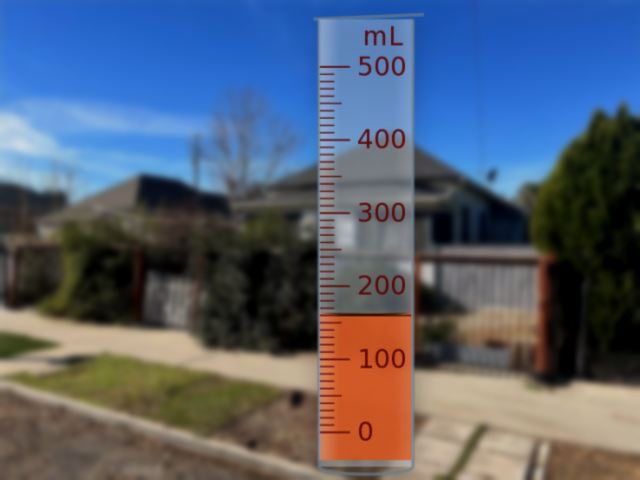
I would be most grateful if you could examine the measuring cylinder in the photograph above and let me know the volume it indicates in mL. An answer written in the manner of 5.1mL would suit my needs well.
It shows 160mL
